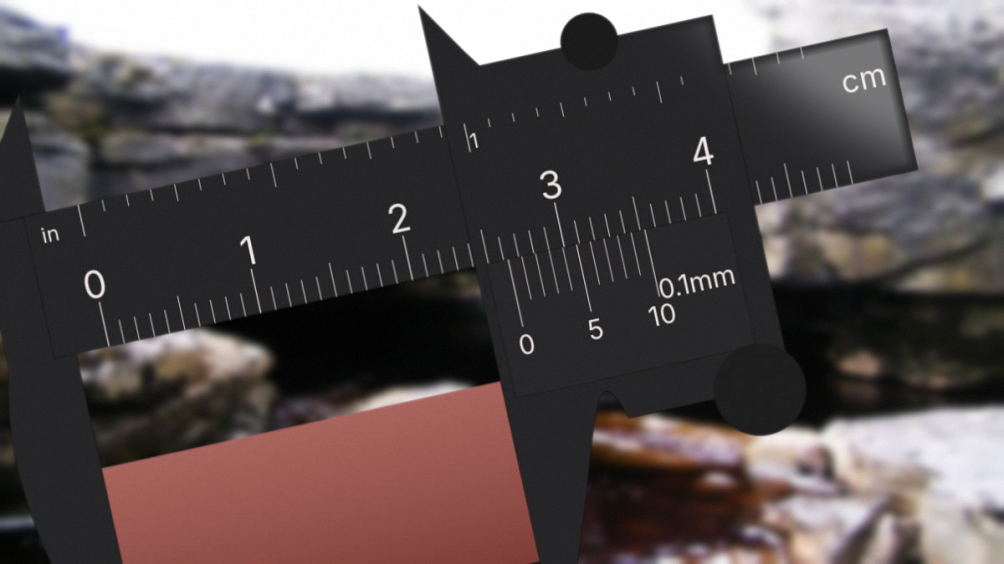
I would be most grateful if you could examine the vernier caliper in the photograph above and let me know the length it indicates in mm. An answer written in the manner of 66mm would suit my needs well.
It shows 26.3mm
